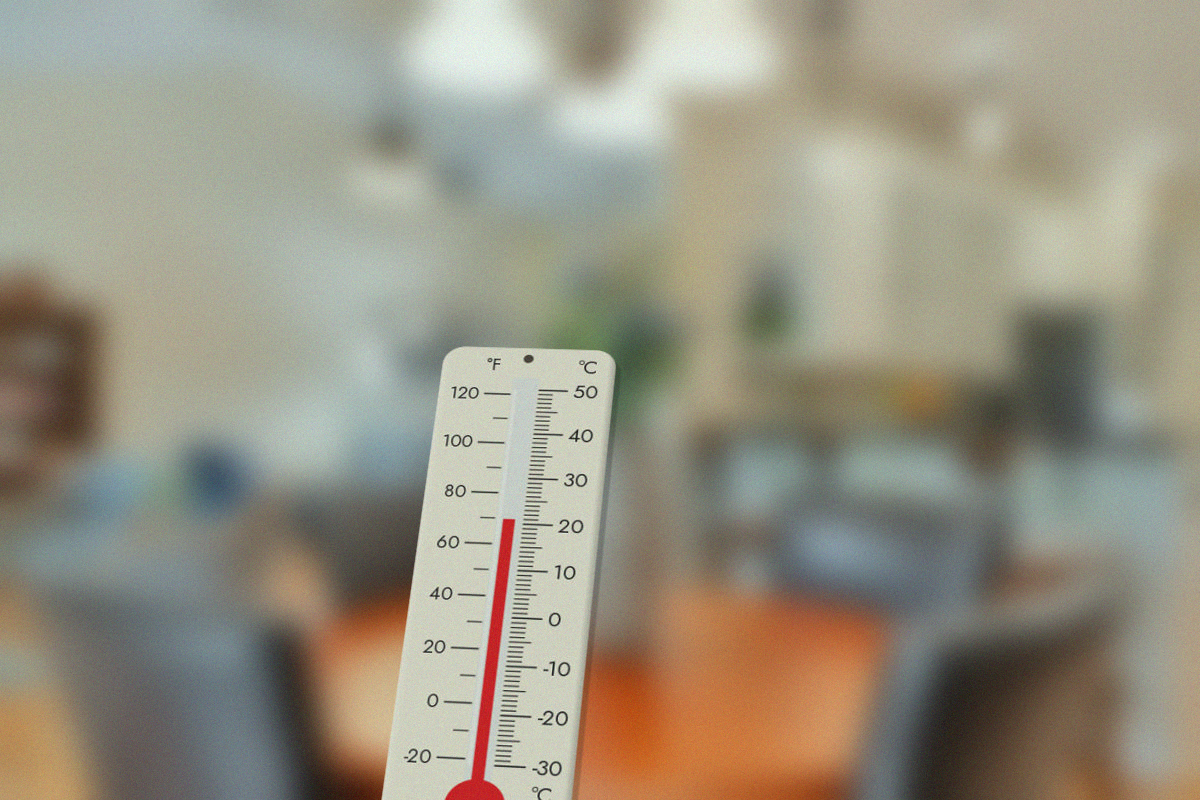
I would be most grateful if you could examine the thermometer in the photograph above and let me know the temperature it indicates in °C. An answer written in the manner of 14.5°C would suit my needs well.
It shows 21°C
